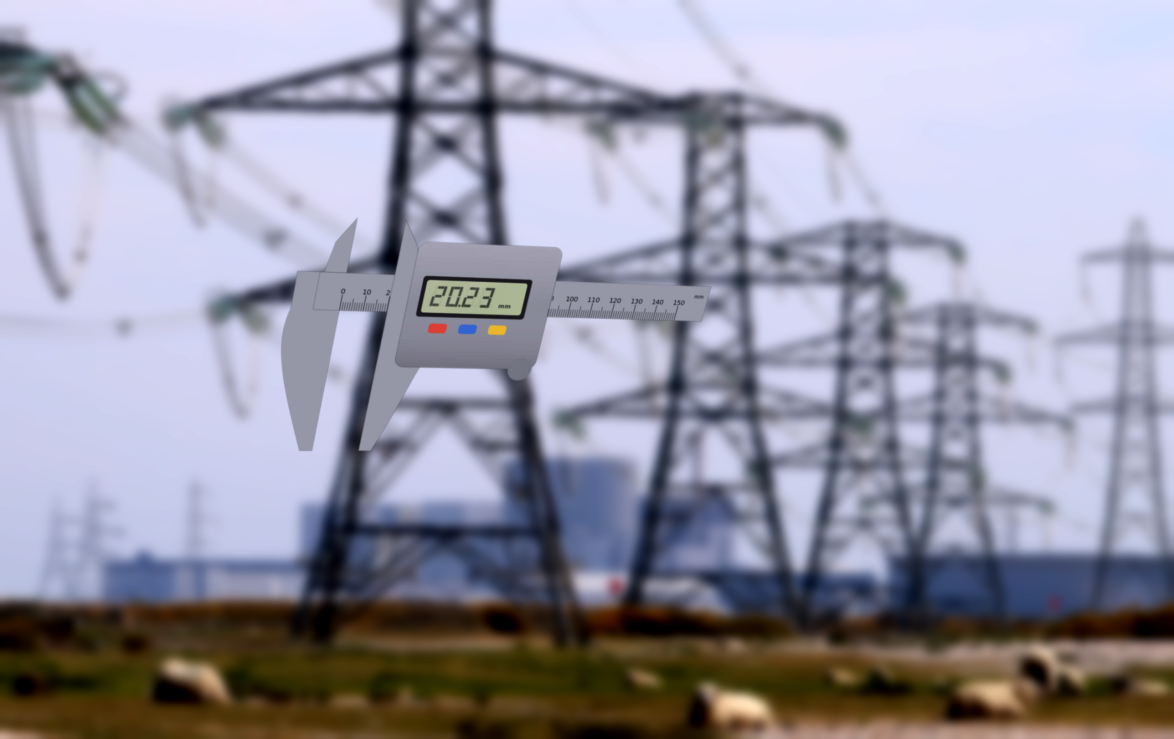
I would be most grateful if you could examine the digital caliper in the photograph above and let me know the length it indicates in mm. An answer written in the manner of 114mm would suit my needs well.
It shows 20.23mm
